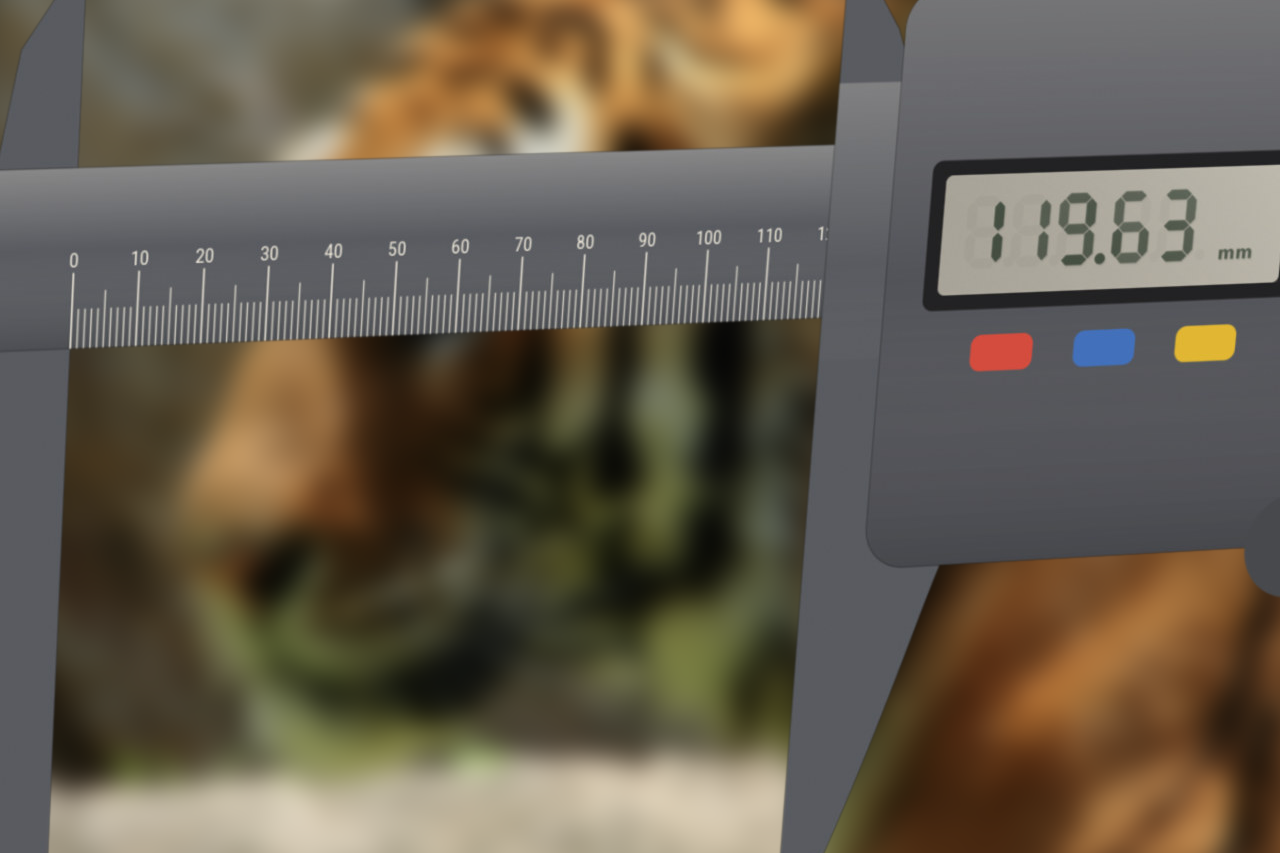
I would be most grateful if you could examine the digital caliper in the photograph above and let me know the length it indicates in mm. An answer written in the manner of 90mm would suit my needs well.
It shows 119.63mm
